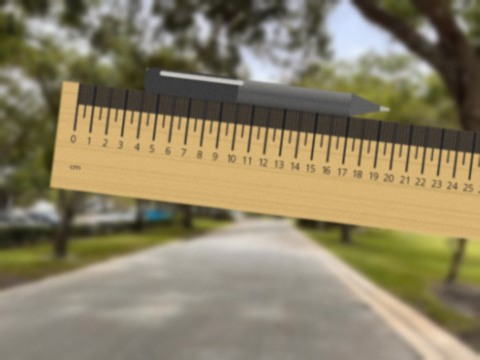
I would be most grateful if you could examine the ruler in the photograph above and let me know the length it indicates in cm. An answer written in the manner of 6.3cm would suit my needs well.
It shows 15.5cm
